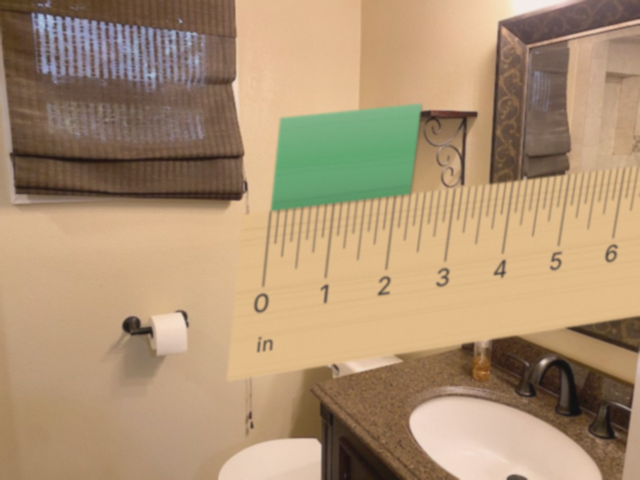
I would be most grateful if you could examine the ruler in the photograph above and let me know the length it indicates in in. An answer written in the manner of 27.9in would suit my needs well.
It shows 2.25in
